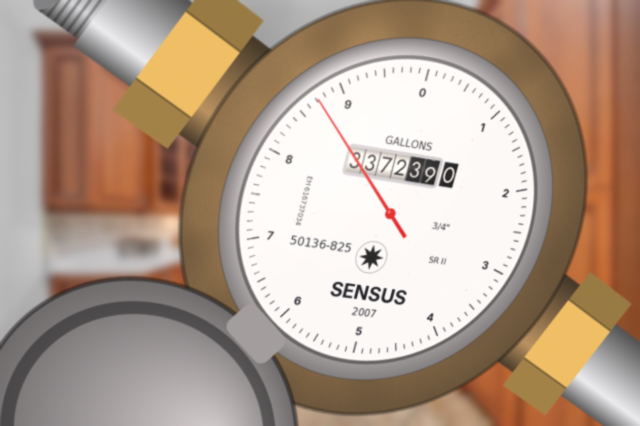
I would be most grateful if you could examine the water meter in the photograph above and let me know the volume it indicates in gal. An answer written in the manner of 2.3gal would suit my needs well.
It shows 3372388.7gal
